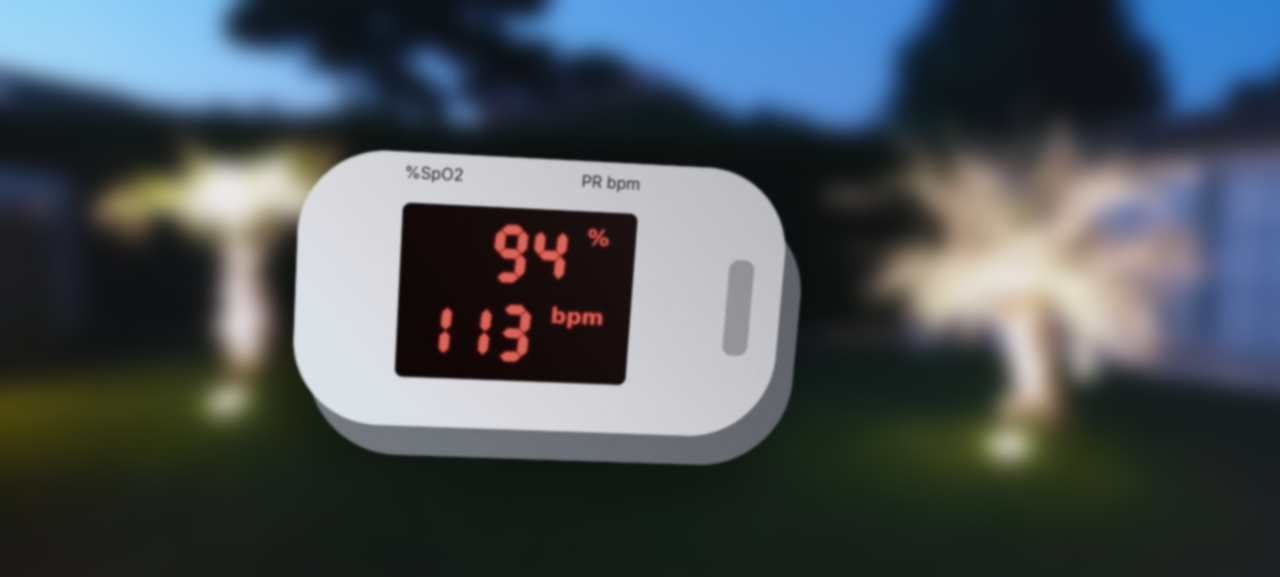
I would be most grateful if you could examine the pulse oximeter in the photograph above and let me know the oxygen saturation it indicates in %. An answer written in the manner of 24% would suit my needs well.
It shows 94%
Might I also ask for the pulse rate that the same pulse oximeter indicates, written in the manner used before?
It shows 113bpm
